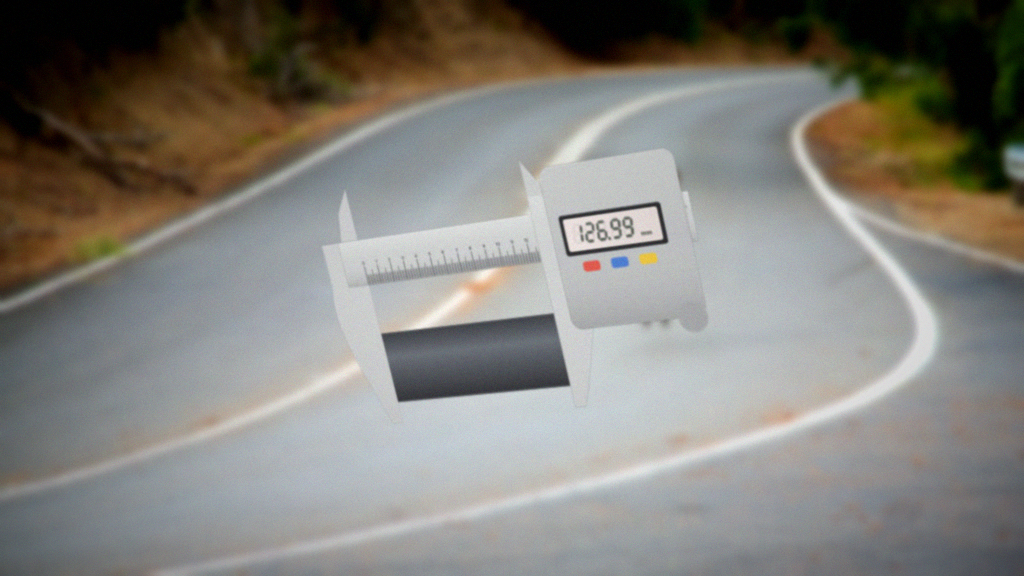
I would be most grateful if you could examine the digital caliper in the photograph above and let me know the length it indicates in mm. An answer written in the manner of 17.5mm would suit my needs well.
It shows 126.99mm
